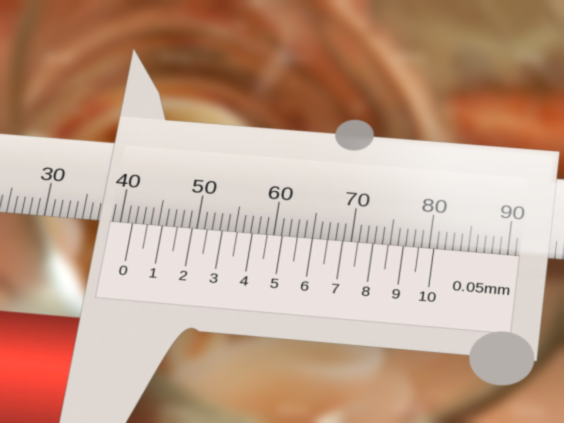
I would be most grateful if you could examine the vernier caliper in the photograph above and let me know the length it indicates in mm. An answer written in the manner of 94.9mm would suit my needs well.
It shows 41.6mm
